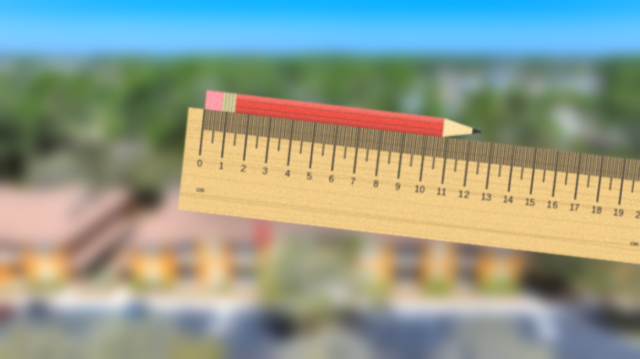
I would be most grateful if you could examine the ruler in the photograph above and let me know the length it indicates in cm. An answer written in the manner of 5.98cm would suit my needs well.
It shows 12.5cm
